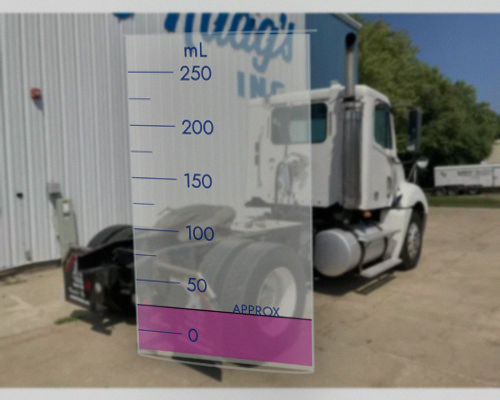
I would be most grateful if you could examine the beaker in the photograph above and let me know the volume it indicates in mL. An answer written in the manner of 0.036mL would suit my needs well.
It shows 25mL
